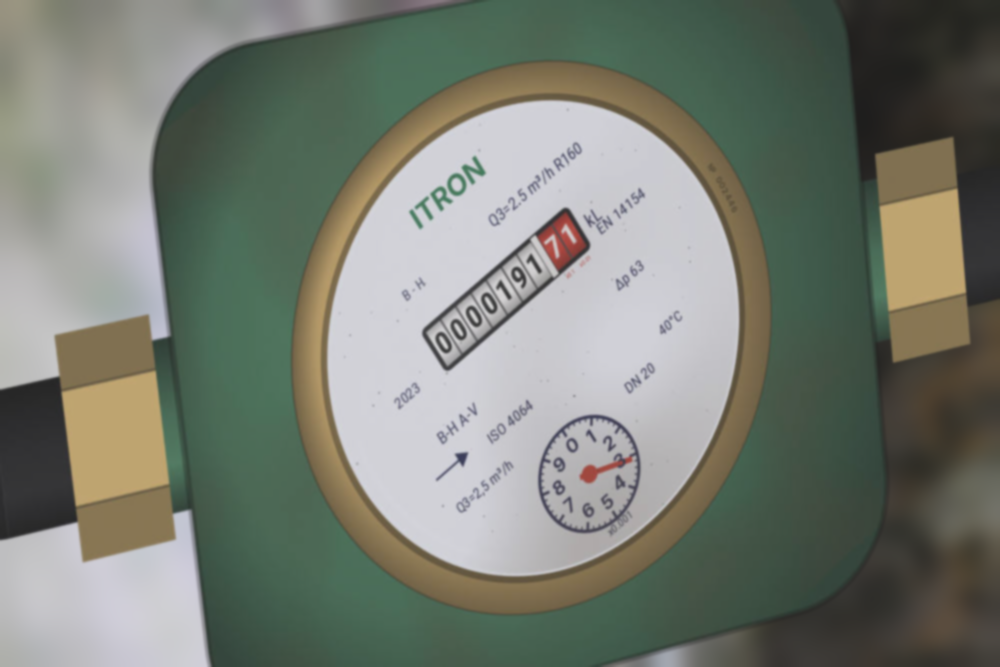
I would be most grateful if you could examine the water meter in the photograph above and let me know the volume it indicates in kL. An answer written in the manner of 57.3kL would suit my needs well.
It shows 191.713kL
